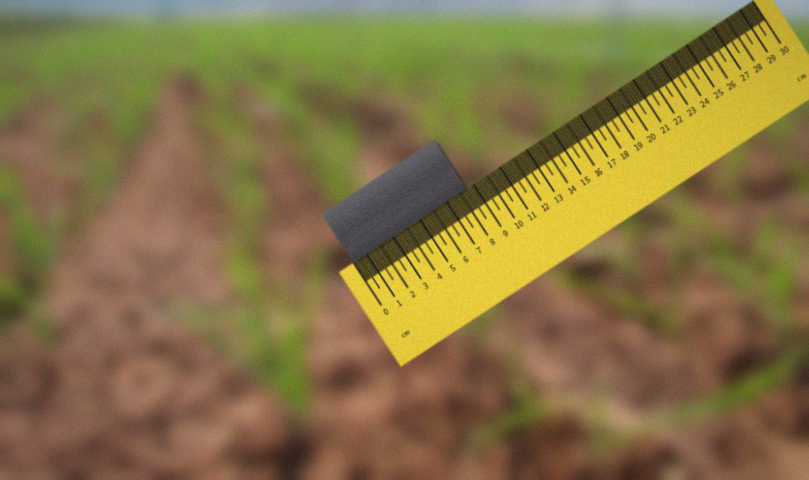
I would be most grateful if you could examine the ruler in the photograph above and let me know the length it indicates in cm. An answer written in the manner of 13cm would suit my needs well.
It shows 8.5cm
